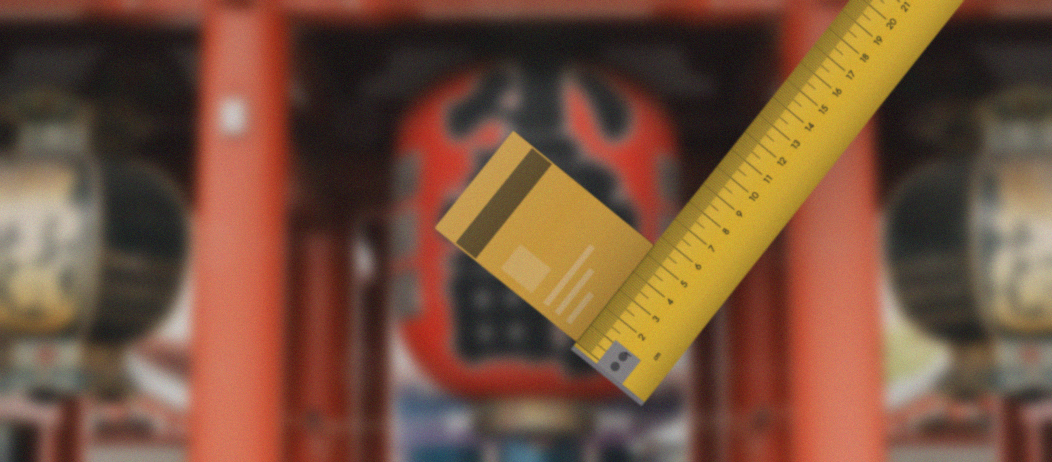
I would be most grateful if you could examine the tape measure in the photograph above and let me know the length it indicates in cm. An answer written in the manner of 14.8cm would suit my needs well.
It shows 5.5cm
